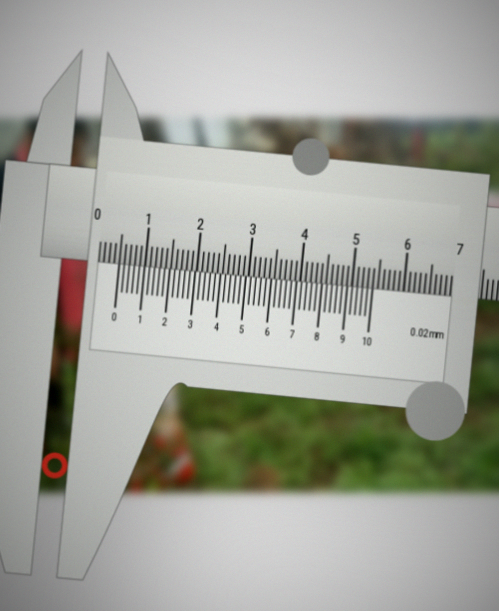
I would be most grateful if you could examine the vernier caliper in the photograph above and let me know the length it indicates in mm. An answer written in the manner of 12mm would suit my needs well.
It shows 5.0mm
